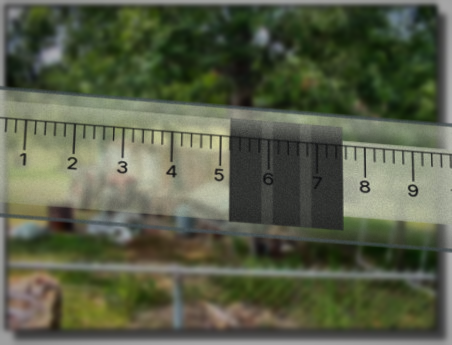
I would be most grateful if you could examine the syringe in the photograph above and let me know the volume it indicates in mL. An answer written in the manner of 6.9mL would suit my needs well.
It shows 5.2mL
